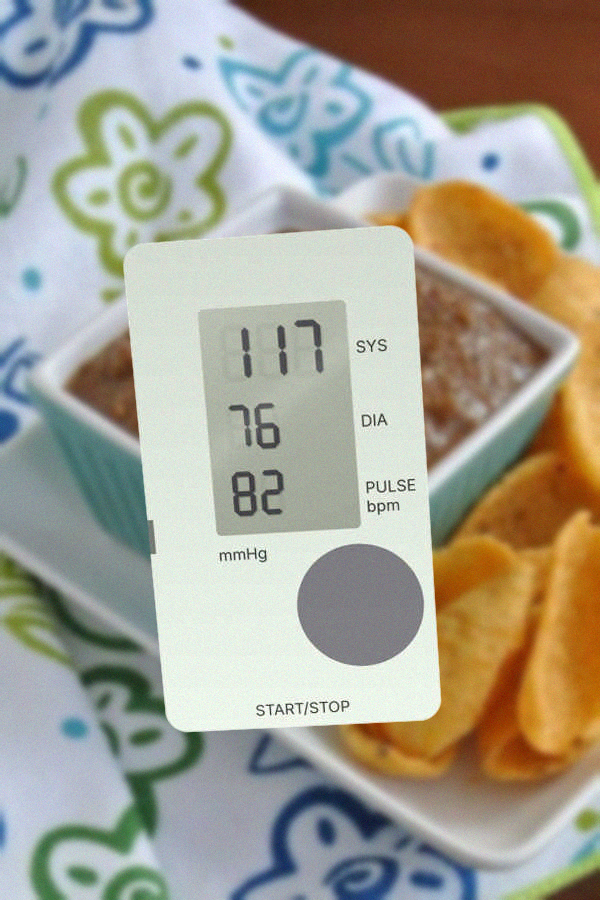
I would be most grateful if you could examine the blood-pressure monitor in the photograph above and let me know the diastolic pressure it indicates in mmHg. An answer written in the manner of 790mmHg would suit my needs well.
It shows 76mmHg
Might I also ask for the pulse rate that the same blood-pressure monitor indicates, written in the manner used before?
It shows 82bpm
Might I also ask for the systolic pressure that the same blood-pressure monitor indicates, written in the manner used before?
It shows 117mmHg
